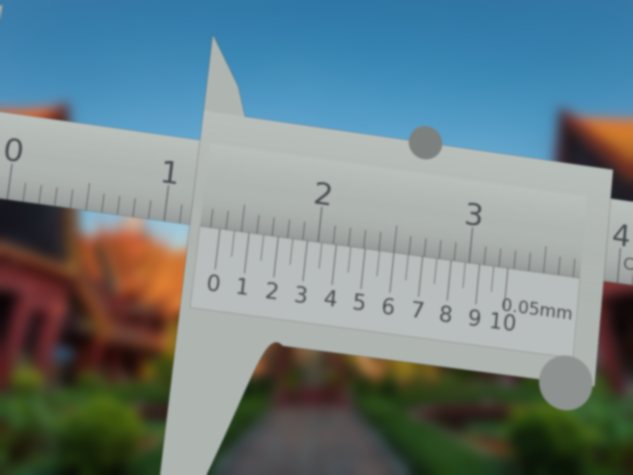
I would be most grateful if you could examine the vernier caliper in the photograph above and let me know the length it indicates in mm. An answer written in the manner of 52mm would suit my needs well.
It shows 13.6mm
